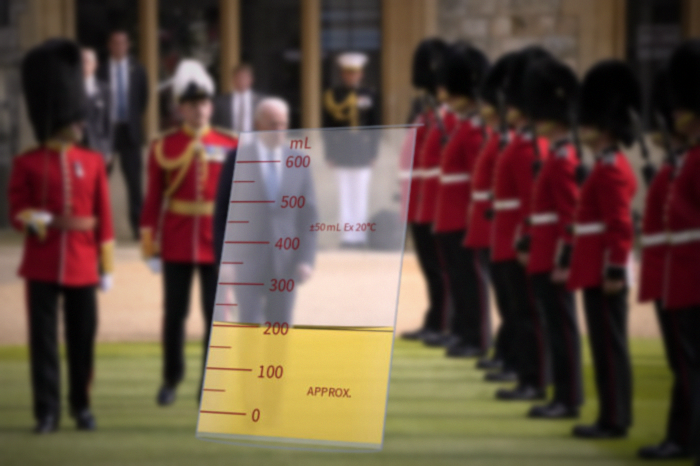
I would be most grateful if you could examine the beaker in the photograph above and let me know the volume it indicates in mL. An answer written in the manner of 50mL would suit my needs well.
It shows 200mL
